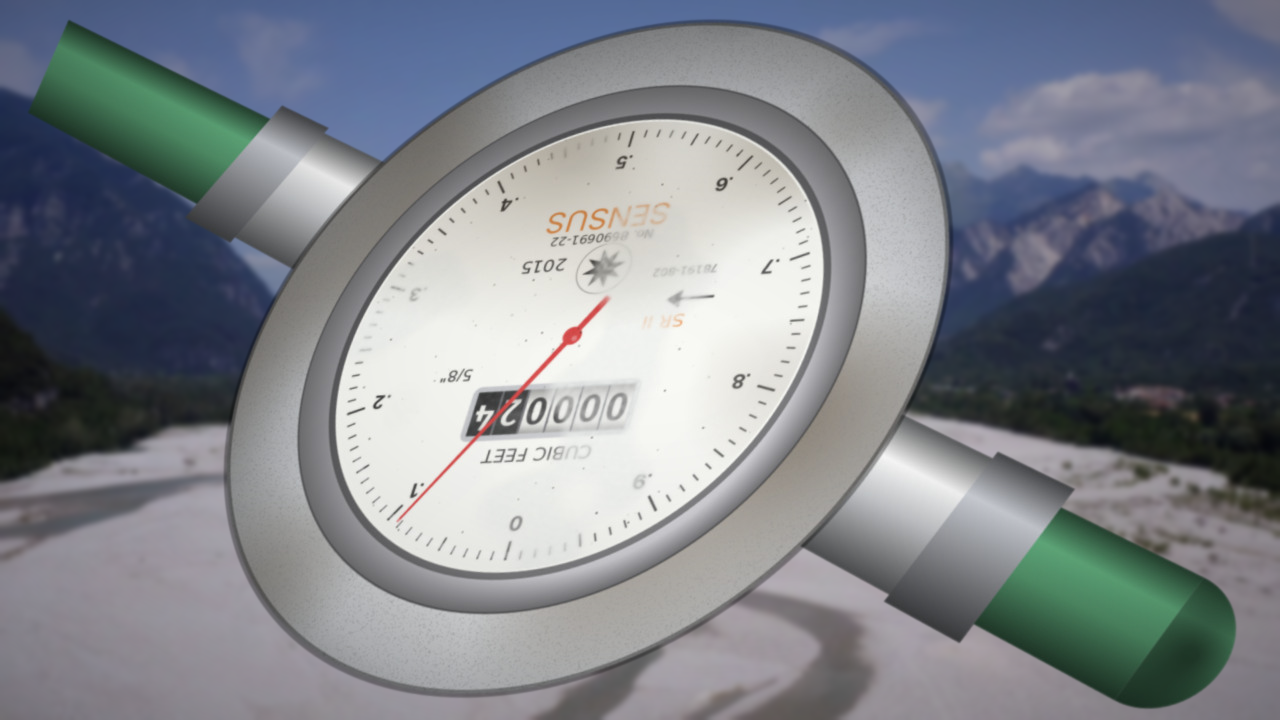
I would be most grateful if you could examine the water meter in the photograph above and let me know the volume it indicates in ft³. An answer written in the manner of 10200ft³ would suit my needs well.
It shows 24.09ft³
